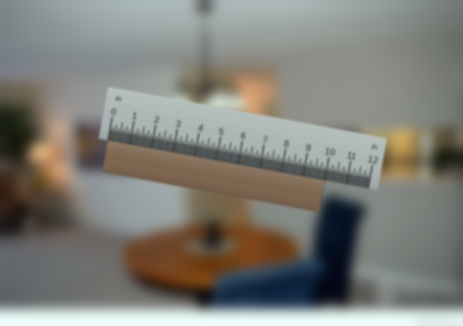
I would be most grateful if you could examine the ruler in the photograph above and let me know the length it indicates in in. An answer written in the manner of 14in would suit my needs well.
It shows 10in
